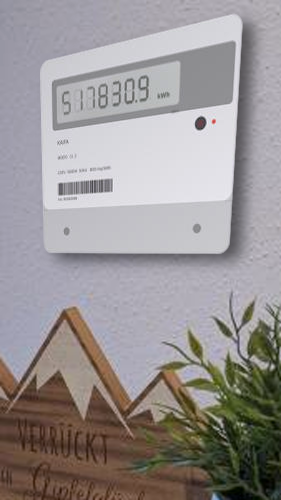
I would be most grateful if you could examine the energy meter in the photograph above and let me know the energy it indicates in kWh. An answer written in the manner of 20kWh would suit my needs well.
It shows 517830.9kWh
